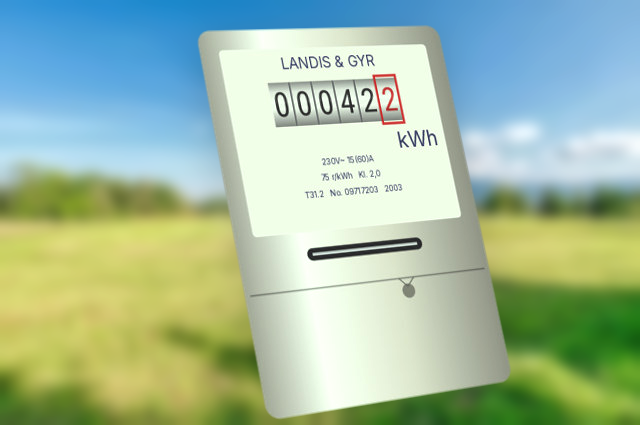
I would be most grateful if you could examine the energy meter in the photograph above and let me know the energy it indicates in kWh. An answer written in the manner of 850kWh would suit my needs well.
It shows 42.2kWh
